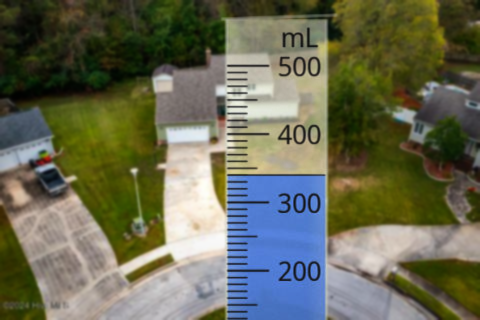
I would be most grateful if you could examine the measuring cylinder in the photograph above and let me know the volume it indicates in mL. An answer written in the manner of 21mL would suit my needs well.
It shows 340mL
